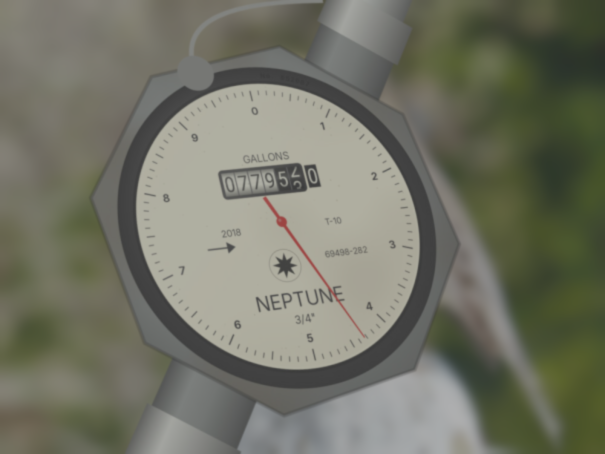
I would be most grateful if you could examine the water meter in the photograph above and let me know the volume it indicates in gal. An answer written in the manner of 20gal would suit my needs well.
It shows 779524.3gal
